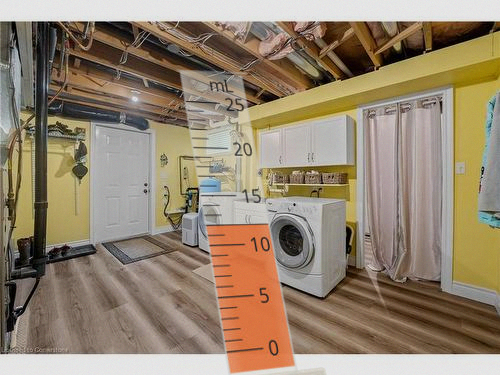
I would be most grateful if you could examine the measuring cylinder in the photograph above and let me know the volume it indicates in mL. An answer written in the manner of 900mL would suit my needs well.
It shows 12mL
